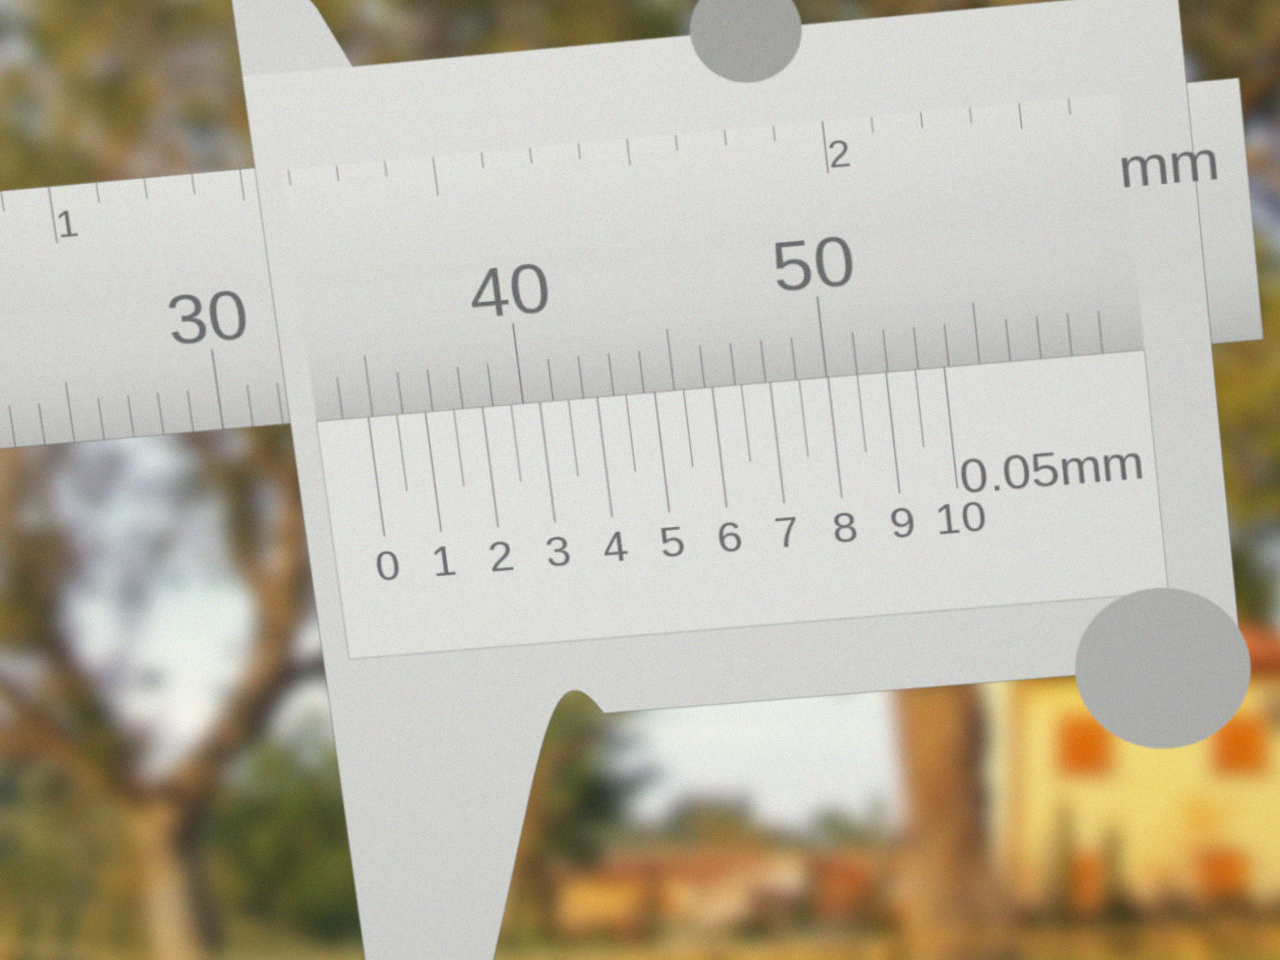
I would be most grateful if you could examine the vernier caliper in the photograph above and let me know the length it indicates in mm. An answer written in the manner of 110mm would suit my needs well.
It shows 34.85mm
